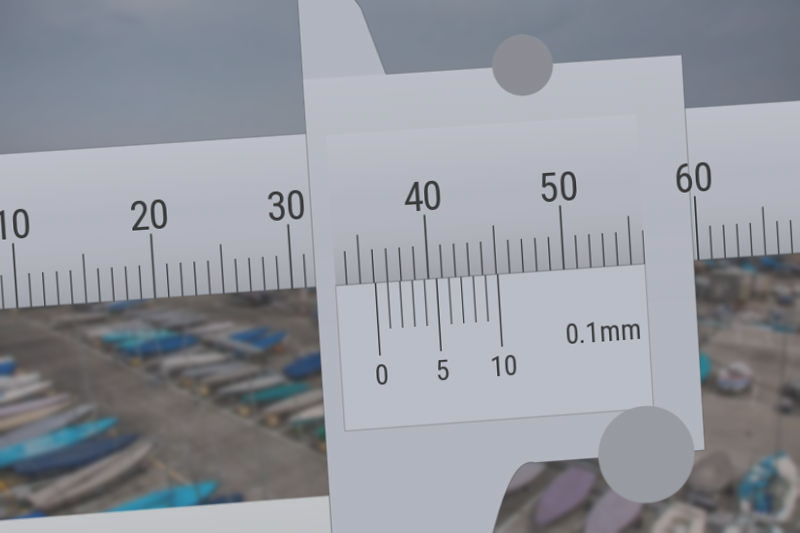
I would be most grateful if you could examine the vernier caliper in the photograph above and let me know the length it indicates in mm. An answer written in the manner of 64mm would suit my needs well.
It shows 36.1mm
